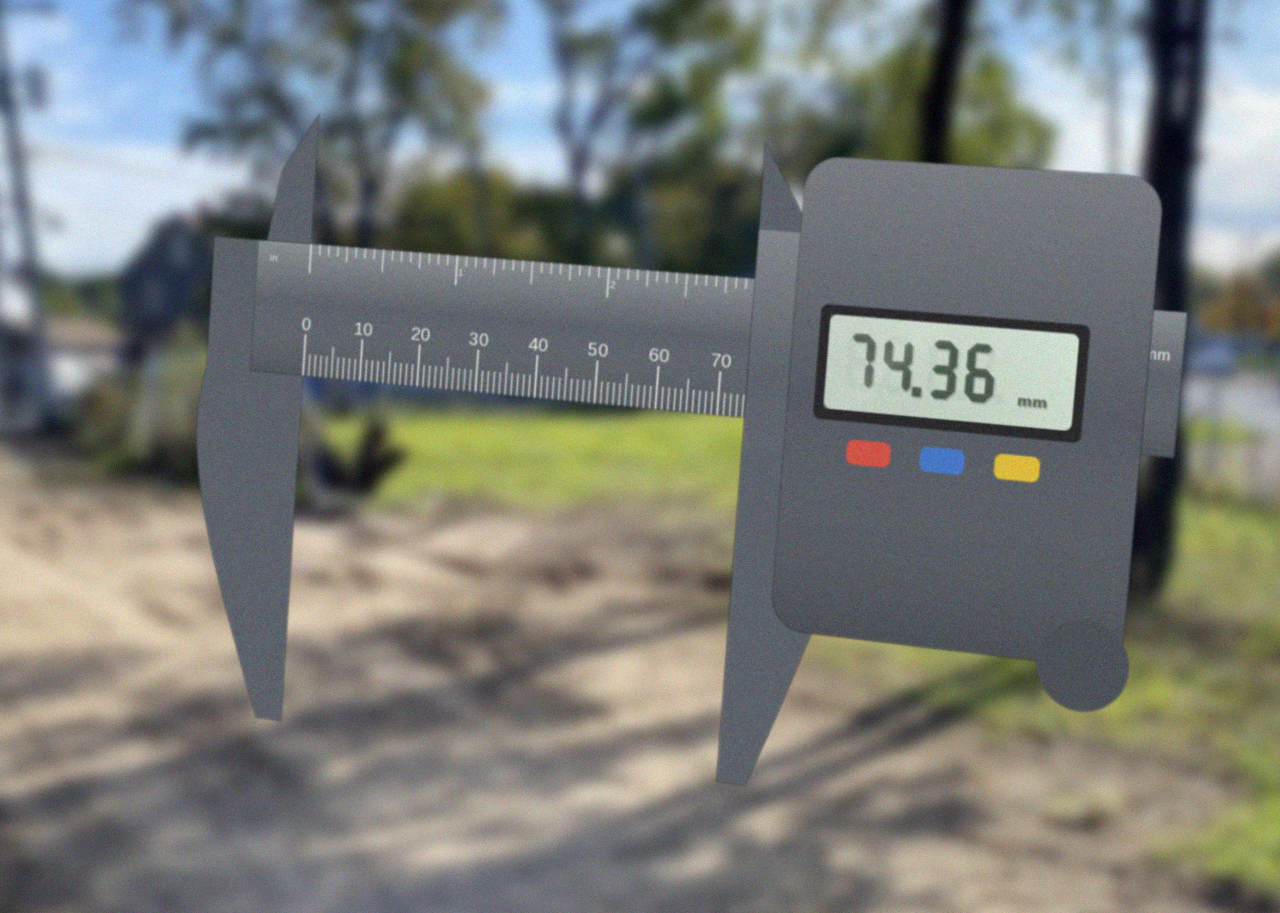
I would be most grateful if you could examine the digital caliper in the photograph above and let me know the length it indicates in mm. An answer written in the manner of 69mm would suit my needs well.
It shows 74.36mm
